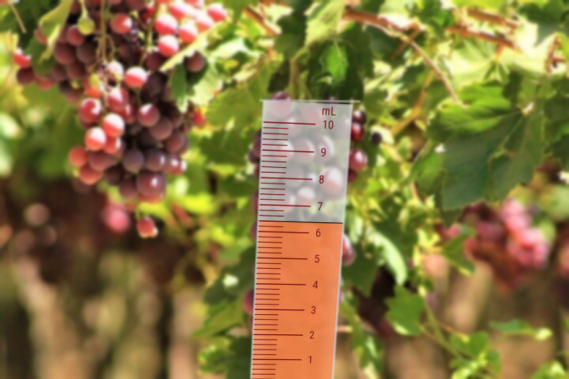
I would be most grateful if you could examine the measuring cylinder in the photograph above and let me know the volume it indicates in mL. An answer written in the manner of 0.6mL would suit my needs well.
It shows 6.4mL
